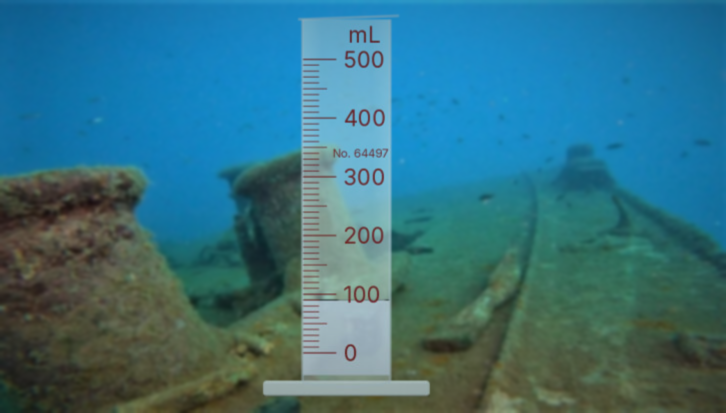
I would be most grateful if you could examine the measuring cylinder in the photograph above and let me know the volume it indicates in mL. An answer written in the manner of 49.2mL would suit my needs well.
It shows 90mL
